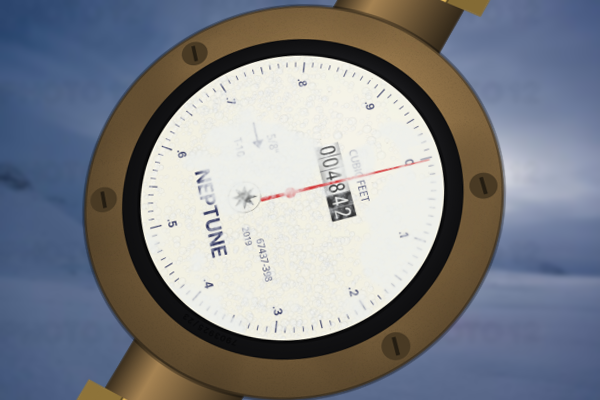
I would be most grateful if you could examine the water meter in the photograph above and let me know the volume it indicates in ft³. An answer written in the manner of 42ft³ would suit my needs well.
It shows 4842.00ft³
